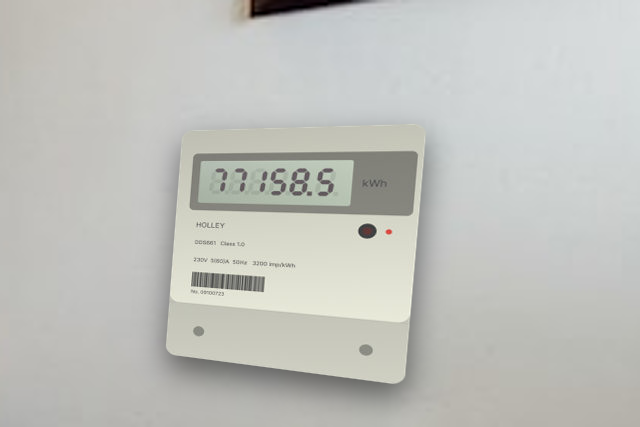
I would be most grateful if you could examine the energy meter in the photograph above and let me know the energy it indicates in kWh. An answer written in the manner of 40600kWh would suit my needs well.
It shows 77158.5kWh
